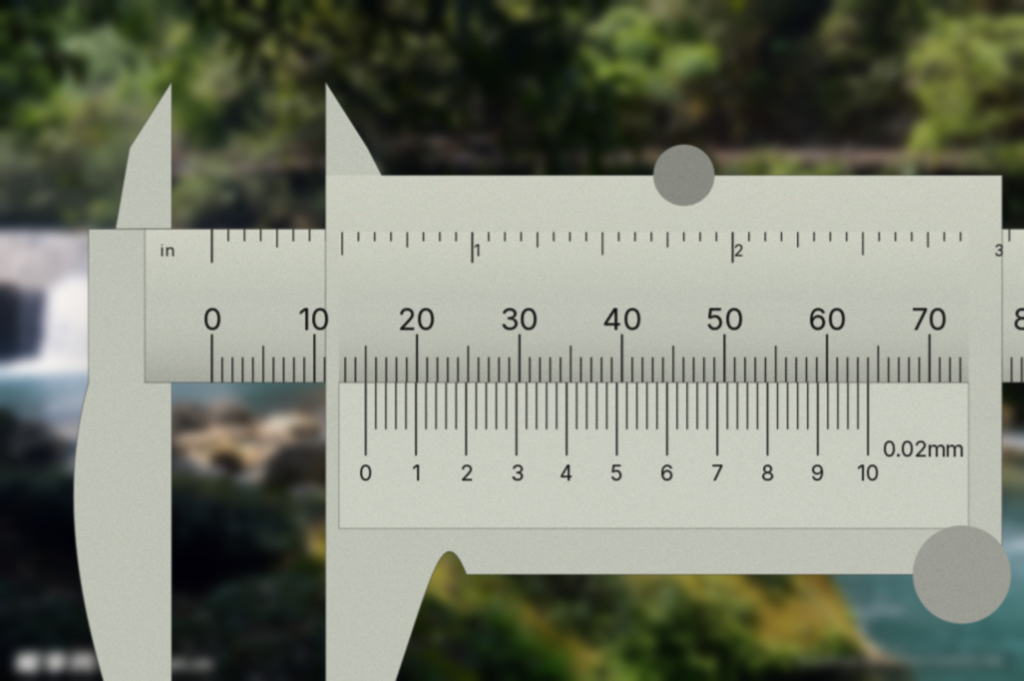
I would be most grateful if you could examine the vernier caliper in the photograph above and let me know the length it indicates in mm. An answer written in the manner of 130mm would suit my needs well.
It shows 15.0mm
